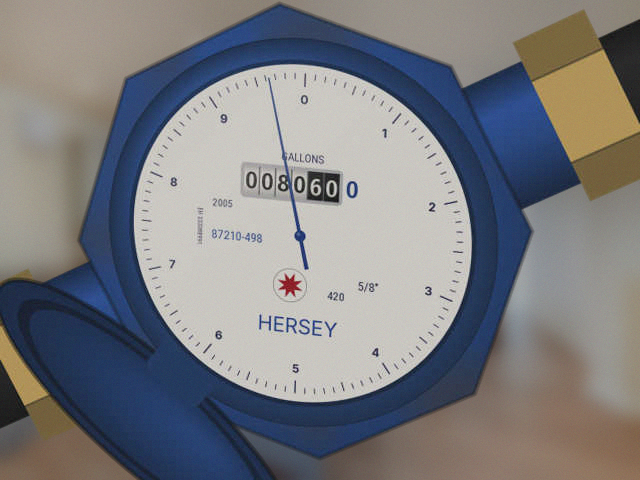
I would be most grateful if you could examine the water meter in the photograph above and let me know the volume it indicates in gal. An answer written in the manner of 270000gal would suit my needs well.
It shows 80599.6gal
